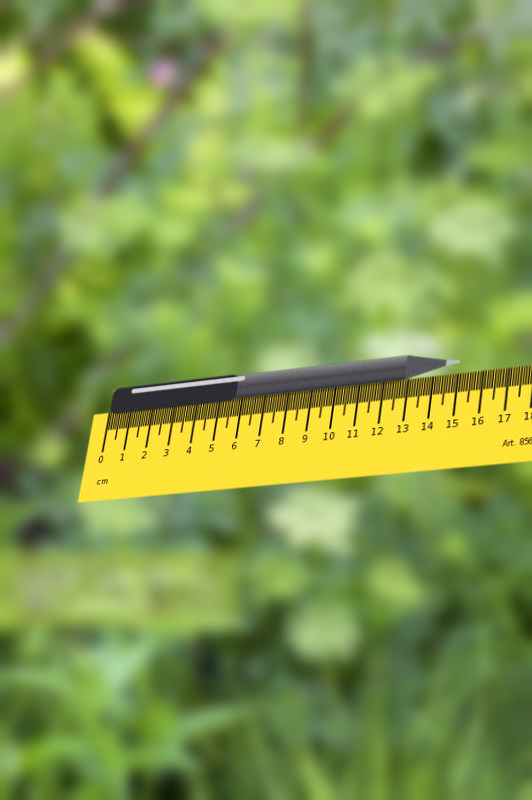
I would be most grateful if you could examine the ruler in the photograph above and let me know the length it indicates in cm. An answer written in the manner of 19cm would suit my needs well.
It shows 15cm
